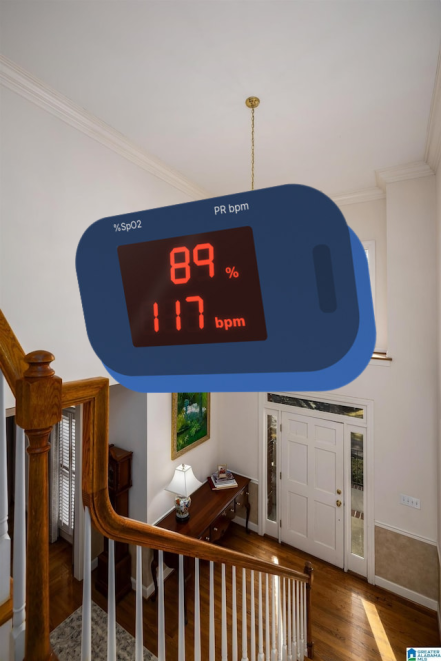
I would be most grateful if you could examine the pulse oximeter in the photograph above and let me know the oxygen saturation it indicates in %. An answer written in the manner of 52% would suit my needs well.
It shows 89%
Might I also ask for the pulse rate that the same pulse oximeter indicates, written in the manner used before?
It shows 117bpm
